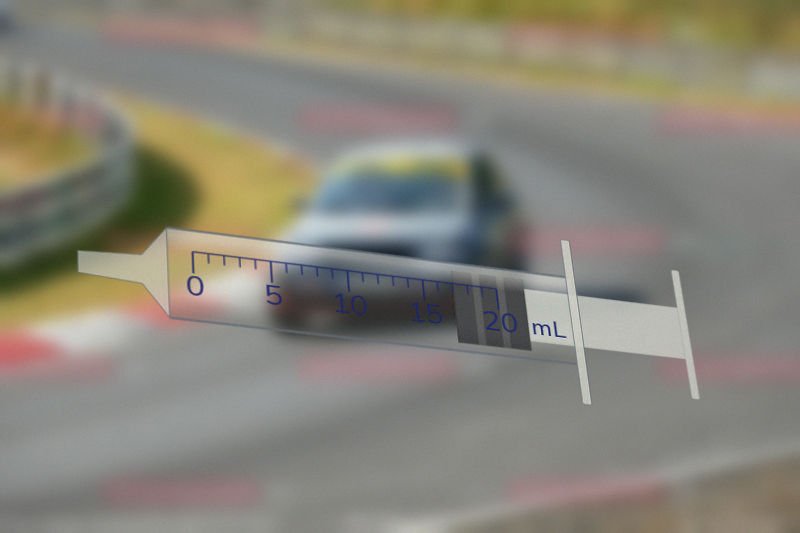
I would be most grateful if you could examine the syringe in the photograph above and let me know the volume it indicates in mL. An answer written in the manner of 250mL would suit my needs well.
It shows 17mL
